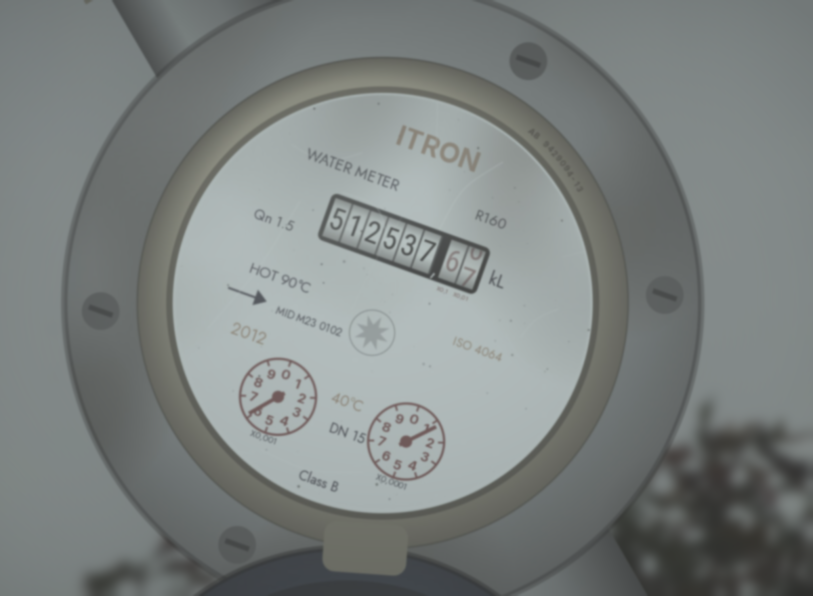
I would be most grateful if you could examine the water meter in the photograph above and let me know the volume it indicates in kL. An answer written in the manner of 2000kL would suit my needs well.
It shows 512537.6661kL
